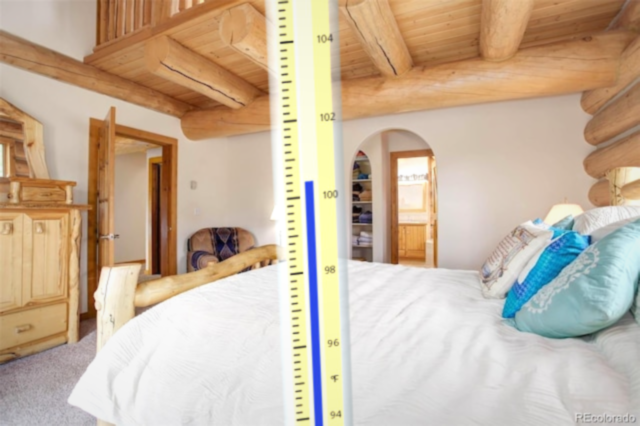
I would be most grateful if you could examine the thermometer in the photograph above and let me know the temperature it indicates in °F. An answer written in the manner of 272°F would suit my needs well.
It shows 100.4°F
